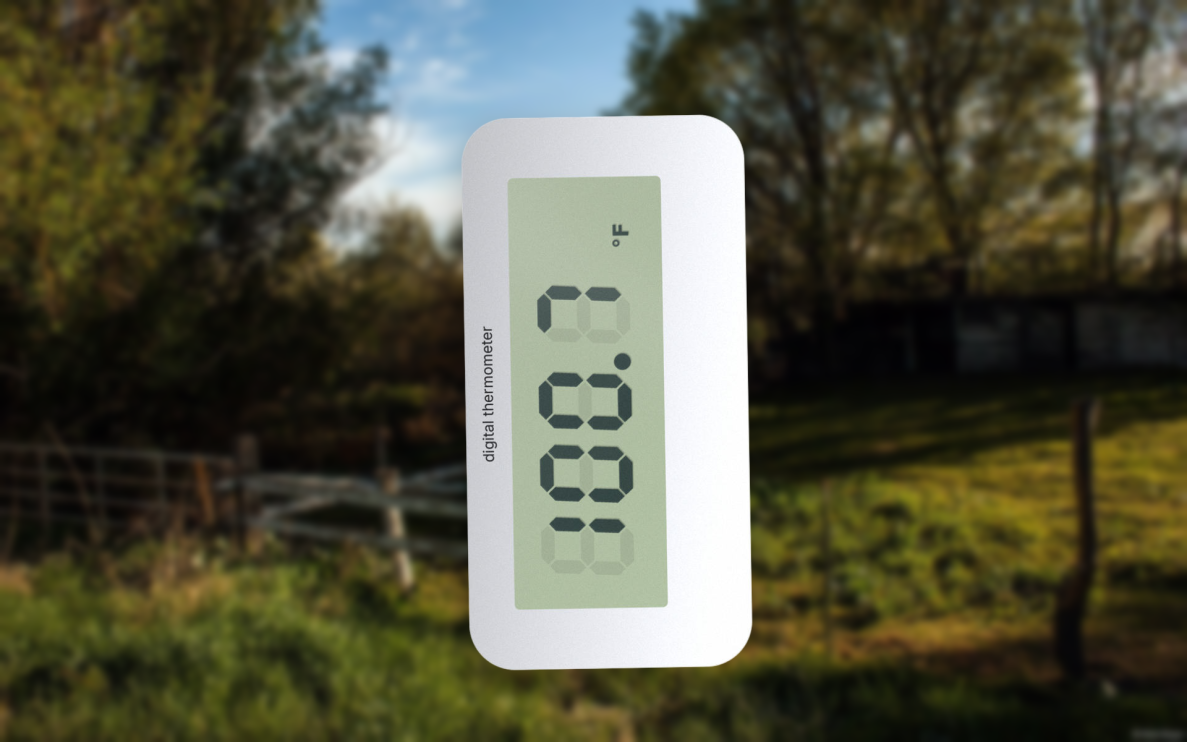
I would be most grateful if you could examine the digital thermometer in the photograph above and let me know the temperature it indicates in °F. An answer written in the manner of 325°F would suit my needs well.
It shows 100.7°F
